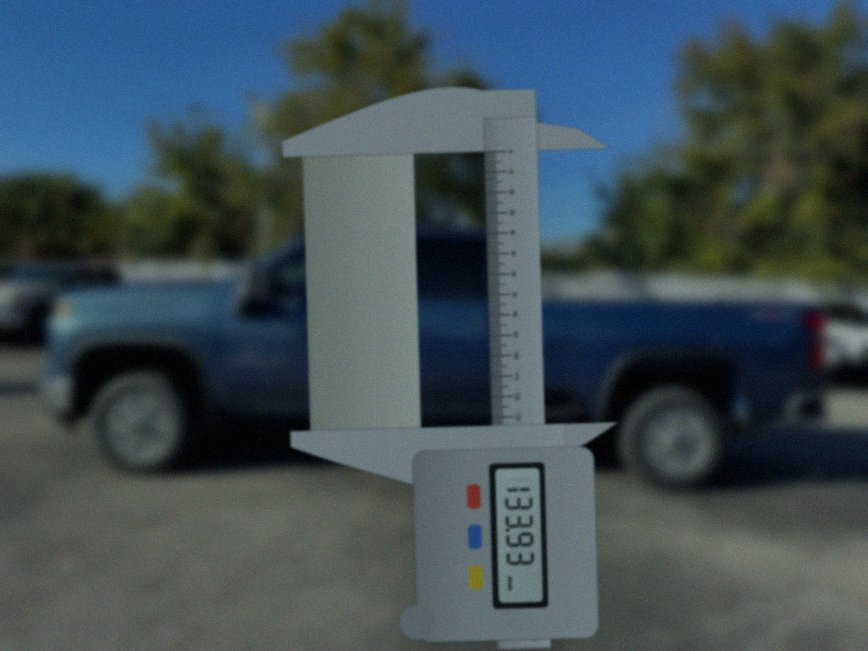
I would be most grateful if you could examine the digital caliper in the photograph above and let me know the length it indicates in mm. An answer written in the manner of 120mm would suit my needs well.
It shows 133.93mm
